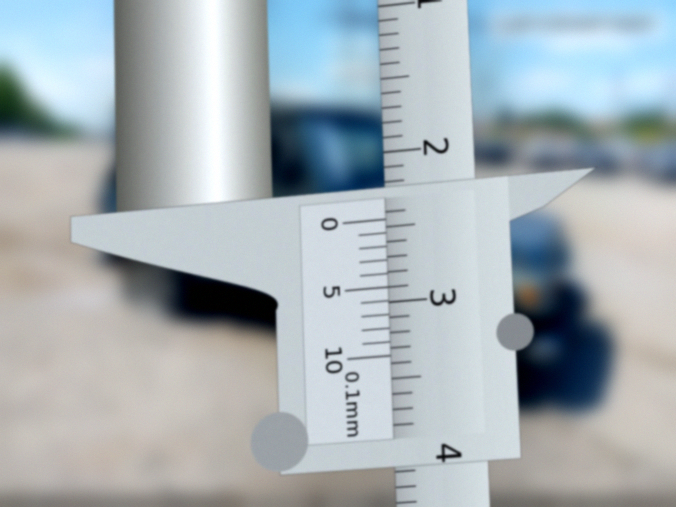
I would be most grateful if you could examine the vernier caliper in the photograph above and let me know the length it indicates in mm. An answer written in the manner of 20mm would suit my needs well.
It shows 24.5mm
